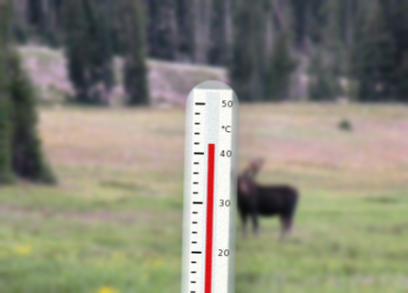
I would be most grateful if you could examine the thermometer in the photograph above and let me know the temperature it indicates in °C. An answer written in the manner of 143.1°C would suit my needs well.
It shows 42°C
